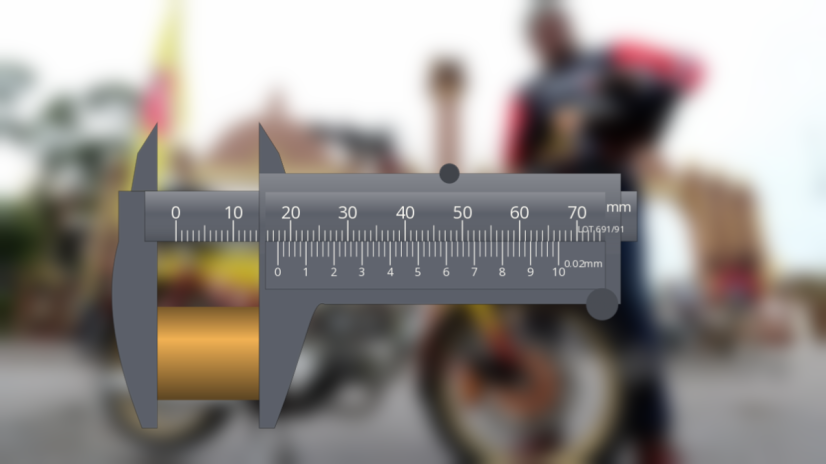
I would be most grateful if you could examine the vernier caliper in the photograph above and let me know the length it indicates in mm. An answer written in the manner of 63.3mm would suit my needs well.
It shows 17.8mm
